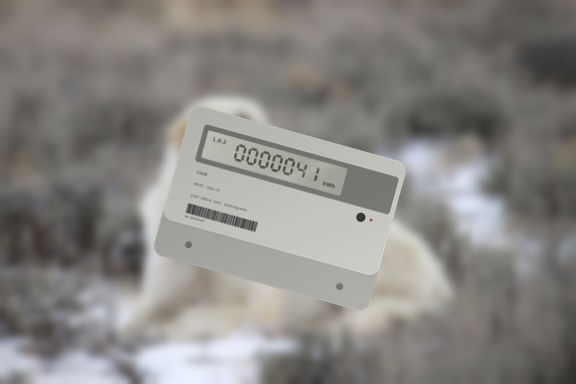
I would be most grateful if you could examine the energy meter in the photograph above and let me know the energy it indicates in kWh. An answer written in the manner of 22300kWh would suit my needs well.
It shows 41kWh
